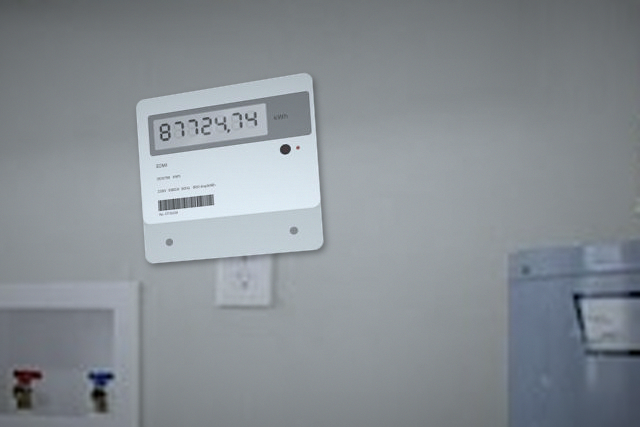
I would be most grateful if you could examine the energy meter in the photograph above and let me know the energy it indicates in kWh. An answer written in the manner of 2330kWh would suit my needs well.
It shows 87724.74kWh
